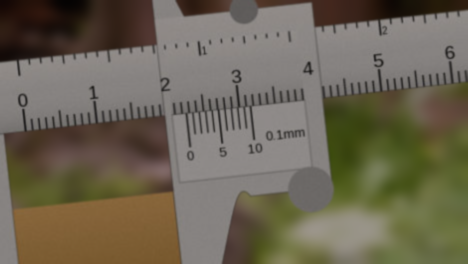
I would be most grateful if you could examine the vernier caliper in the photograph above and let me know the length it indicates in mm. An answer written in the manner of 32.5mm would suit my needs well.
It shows 22.6mm
